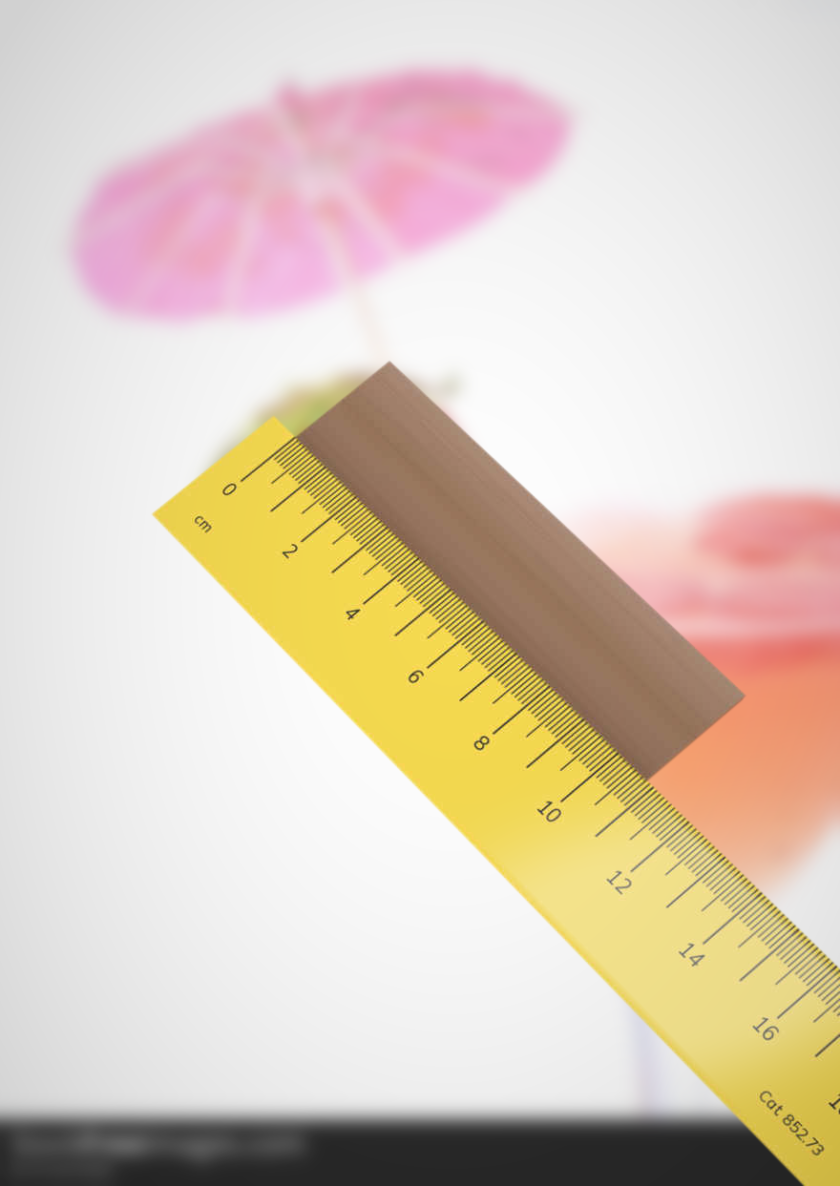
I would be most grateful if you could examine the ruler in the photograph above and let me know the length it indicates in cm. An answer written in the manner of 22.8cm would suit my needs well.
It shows 10.8cm
